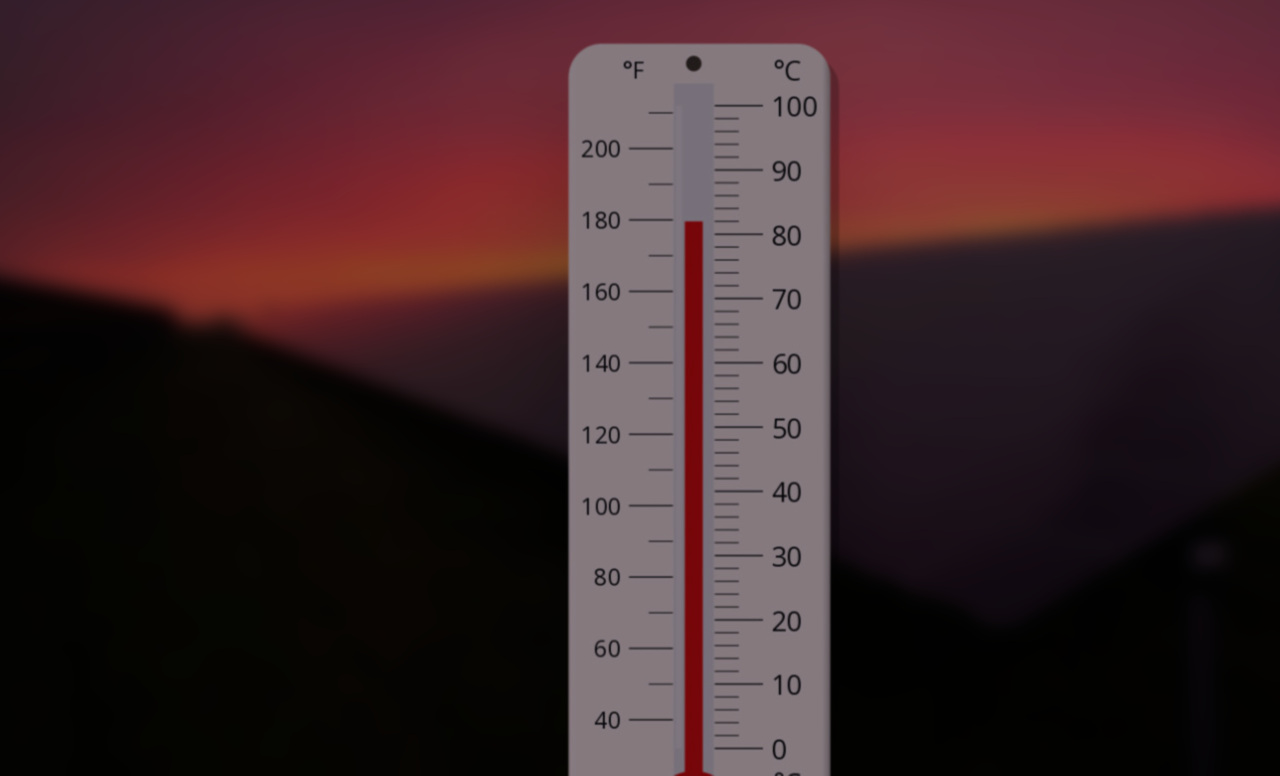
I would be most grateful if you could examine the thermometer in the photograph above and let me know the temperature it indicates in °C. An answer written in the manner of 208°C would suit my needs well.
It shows 82°C
